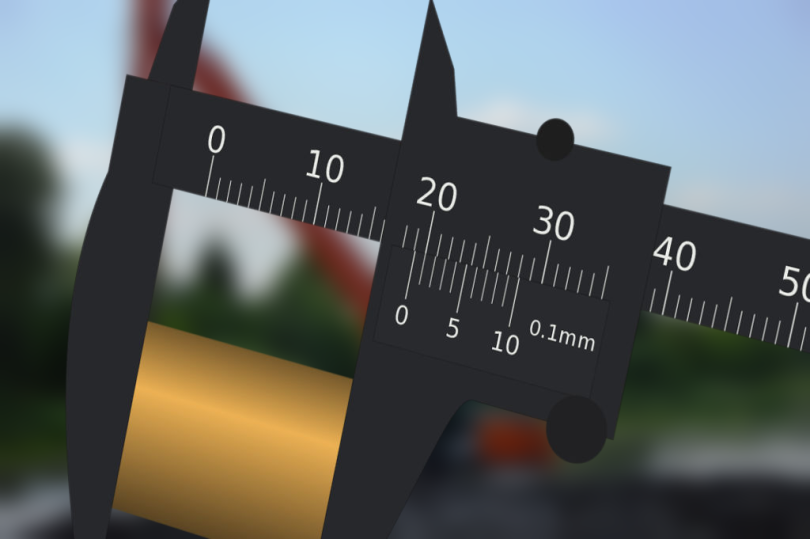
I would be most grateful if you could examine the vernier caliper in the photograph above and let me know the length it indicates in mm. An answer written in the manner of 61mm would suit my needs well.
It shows 19.1mm
